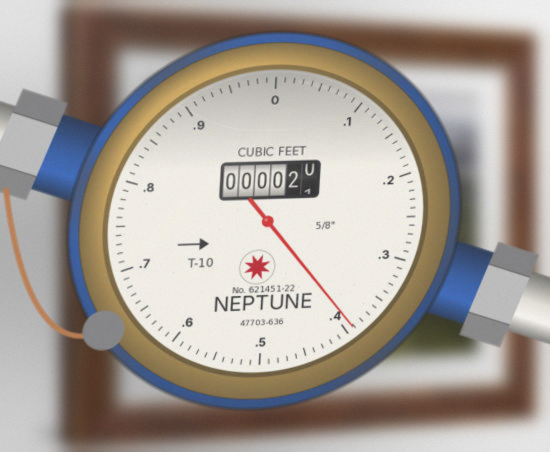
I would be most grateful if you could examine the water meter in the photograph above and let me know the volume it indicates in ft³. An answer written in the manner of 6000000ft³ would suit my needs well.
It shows 20.39ft³
